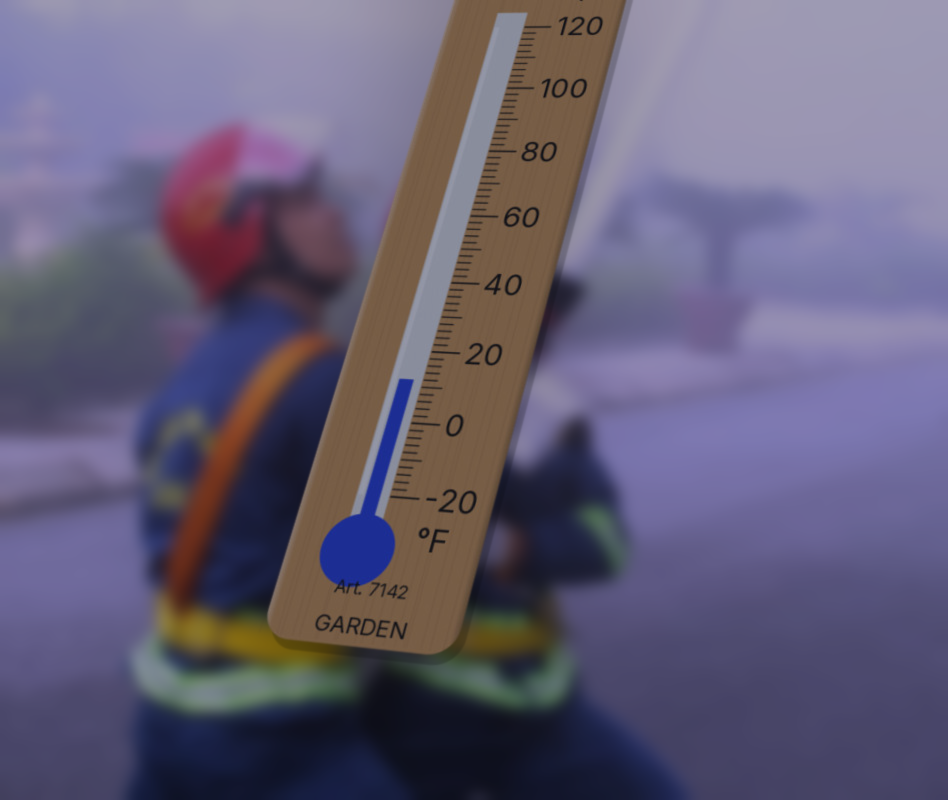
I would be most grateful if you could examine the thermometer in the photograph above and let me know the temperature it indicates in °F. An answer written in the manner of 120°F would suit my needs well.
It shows 12°F
